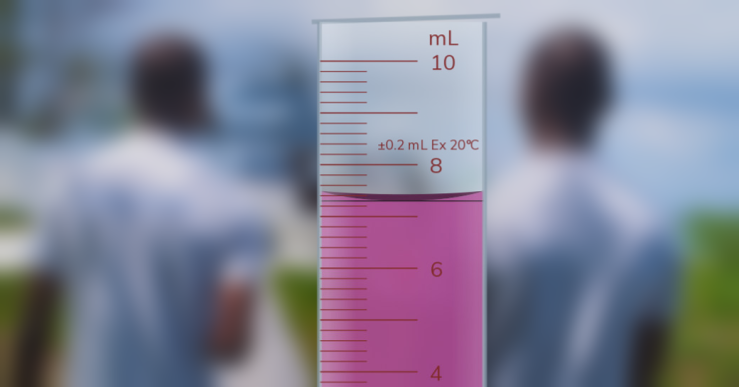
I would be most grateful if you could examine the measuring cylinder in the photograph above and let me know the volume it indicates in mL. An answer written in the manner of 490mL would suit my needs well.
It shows 7.3mL
